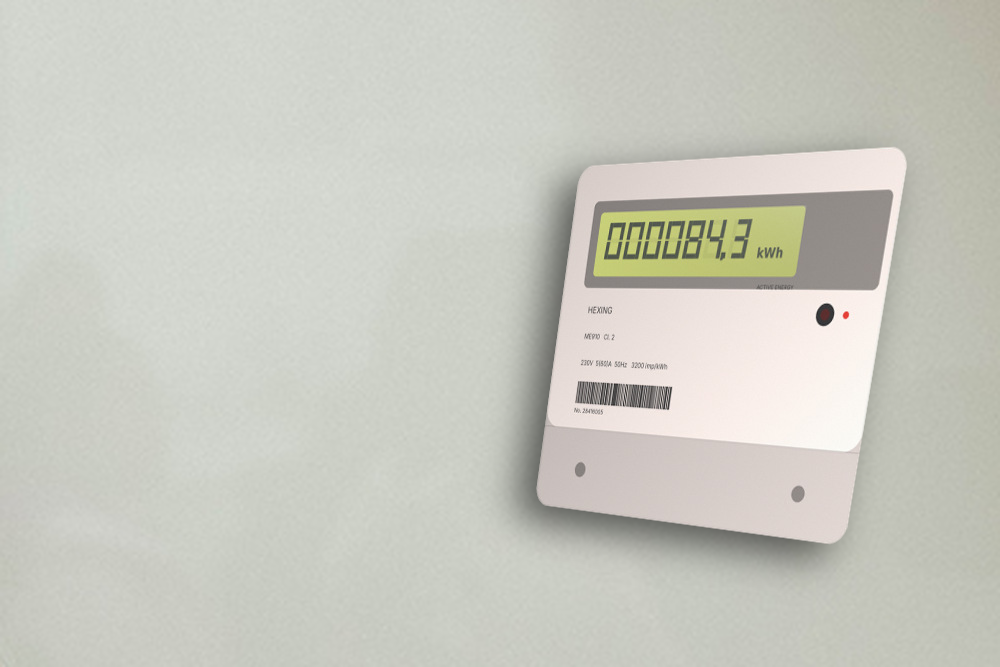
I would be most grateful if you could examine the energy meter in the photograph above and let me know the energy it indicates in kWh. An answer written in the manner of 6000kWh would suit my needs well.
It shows 84.3kWh
